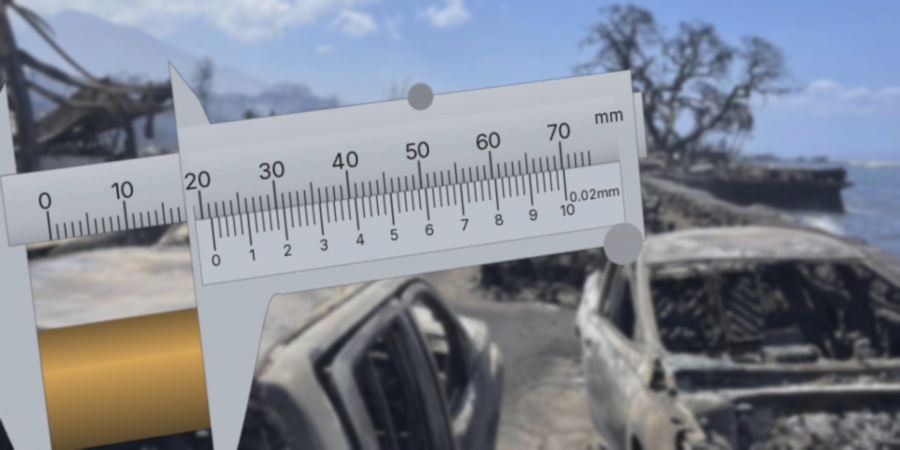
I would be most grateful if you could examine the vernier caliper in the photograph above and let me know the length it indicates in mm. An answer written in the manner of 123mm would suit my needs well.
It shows 21.2mm
